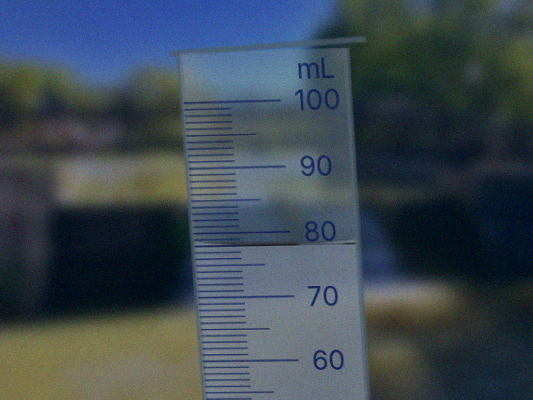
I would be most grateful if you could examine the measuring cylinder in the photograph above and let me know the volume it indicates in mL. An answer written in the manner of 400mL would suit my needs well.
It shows 78mL
